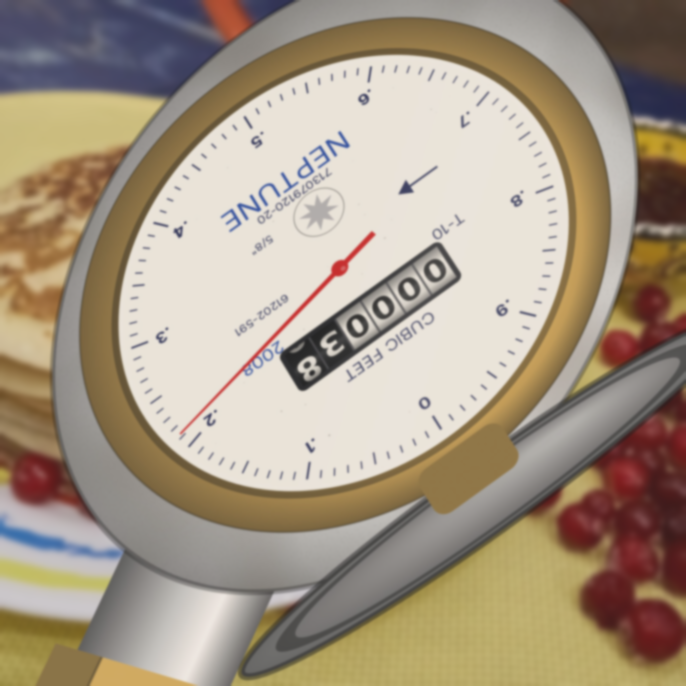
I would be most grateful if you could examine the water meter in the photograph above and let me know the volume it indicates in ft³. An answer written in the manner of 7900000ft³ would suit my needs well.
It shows 38.21ft³
